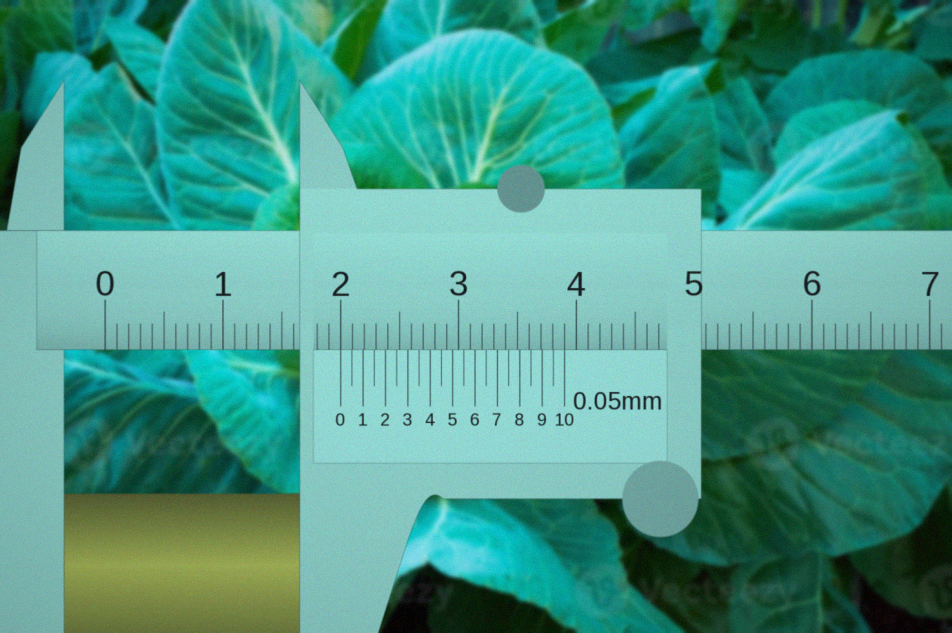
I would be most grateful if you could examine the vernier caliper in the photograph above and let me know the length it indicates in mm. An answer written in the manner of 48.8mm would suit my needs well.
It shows 20.0mm
